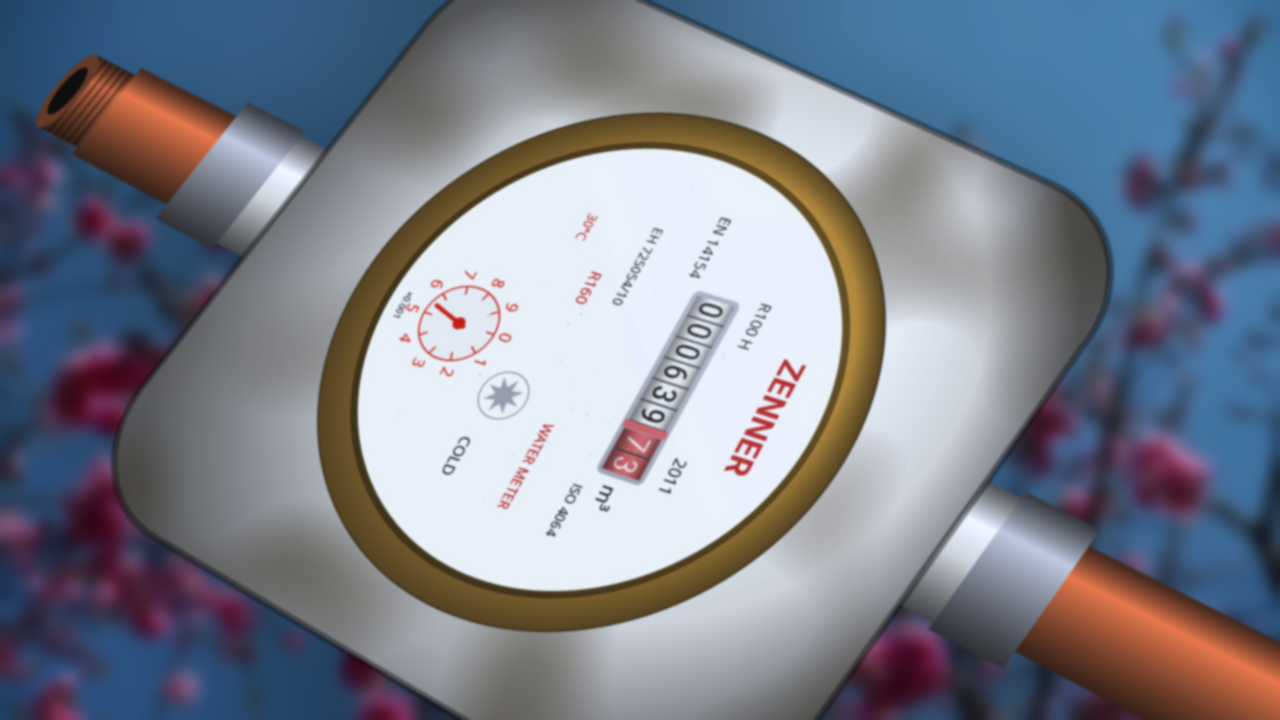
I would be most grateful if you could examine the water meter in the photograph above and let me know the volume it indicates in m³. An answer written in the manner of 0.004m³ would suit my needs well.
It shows 639.735m³
